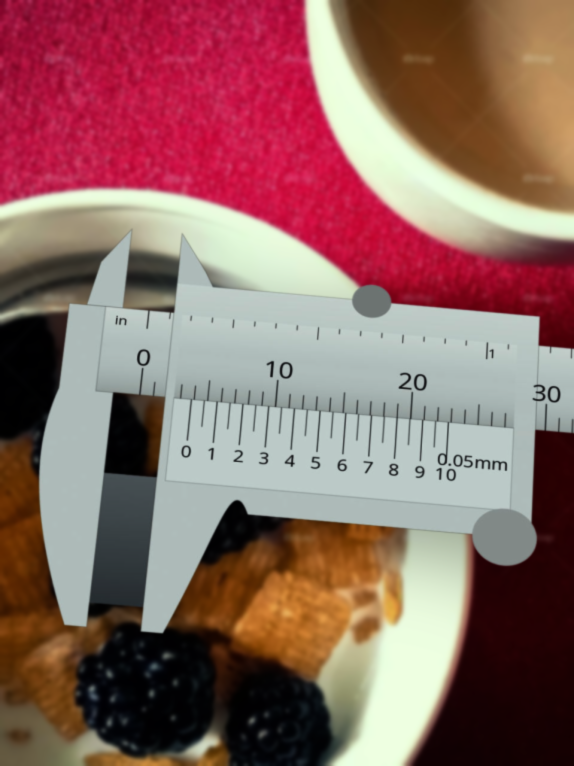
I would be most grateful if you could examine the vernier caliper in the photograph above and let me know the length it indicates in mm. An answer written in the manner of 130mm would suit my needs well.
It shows 3.8mm
